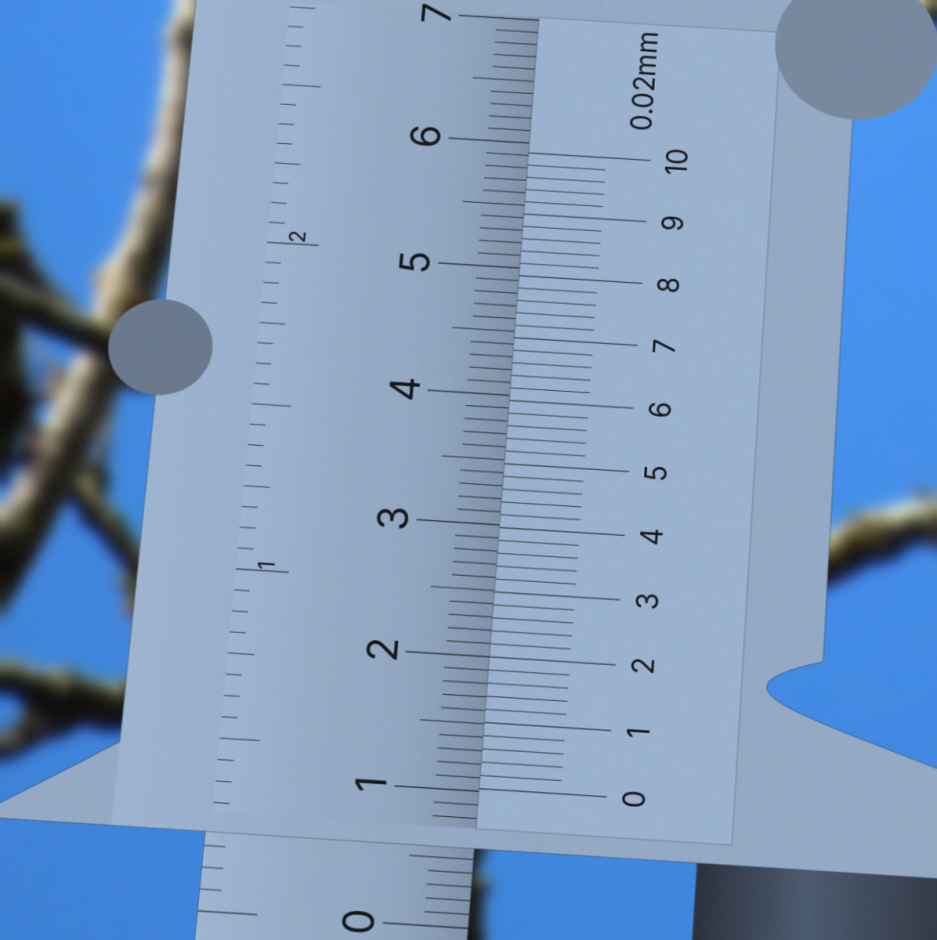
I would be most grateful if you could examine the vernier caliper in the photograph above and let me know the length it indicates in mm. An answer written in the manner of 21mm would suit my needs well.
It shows 10.2mm
